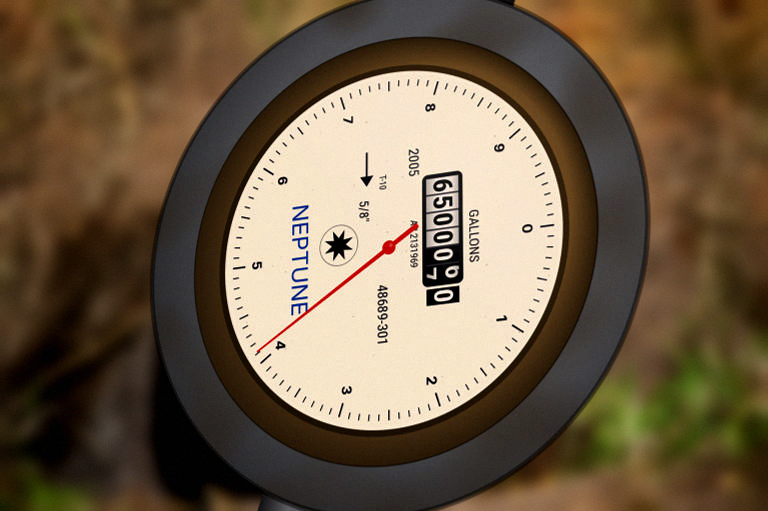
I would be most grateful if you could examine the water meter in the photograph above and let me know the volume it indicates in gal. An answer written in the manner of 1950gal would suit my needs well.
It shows 6500064.1gal
